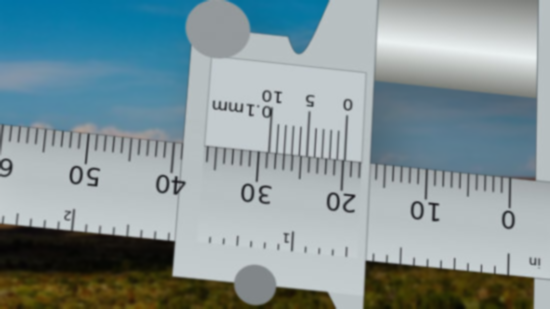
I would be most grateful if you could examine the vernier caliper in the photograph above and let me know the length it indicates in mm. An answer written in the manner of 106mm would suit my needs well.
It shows 19.8mm
